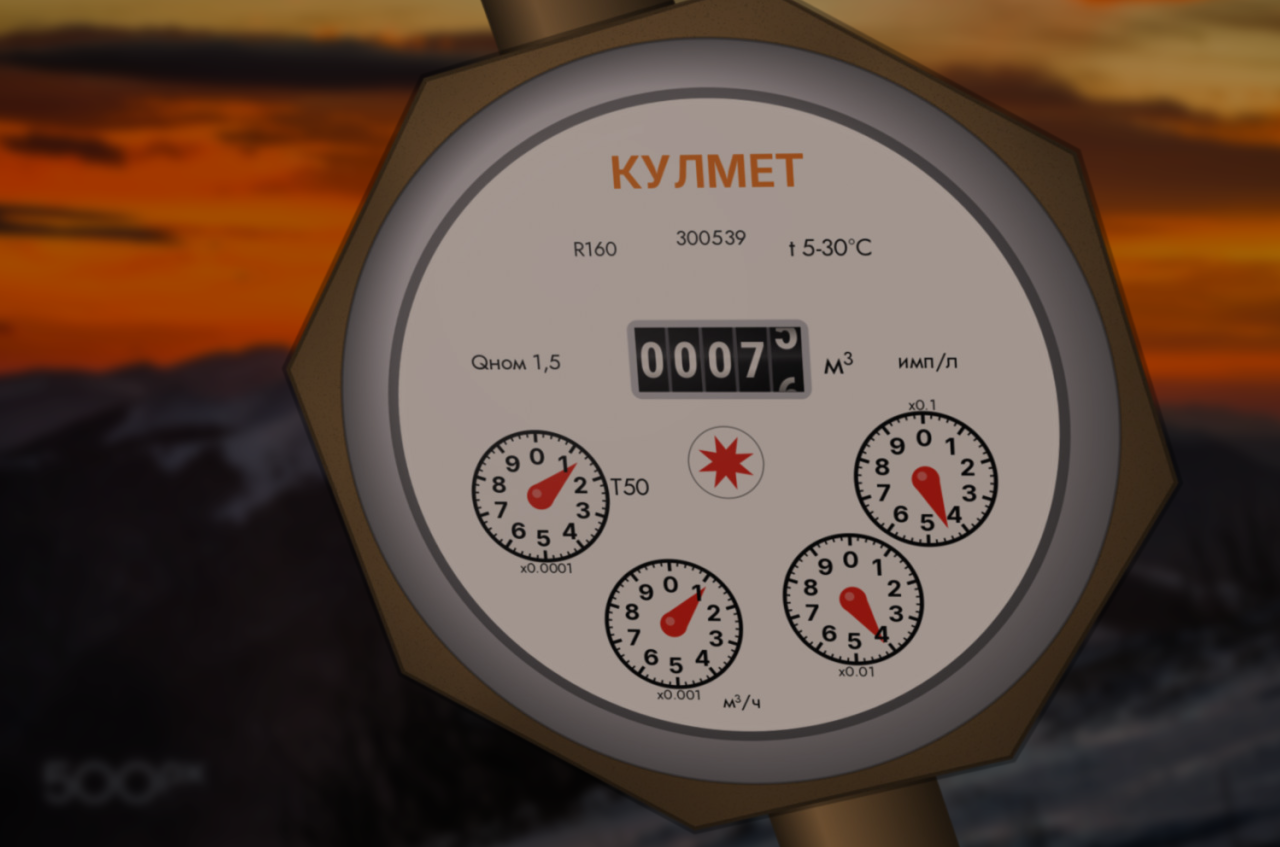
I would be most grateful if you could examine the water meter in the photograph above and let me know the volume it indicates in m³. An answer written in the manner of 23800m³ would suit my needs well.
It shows 75.4411m³
